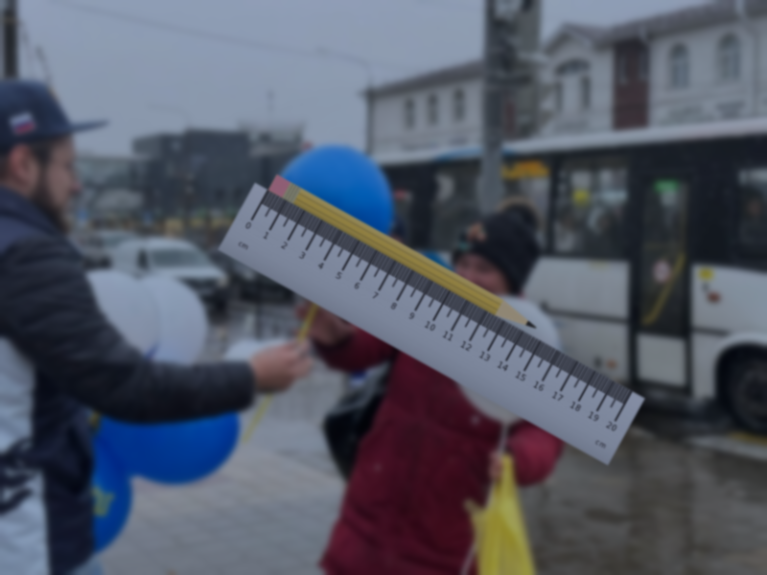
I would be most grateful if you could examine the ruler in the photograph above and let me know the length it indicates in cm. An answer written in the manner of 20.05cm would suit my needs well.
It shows 14.5cm
